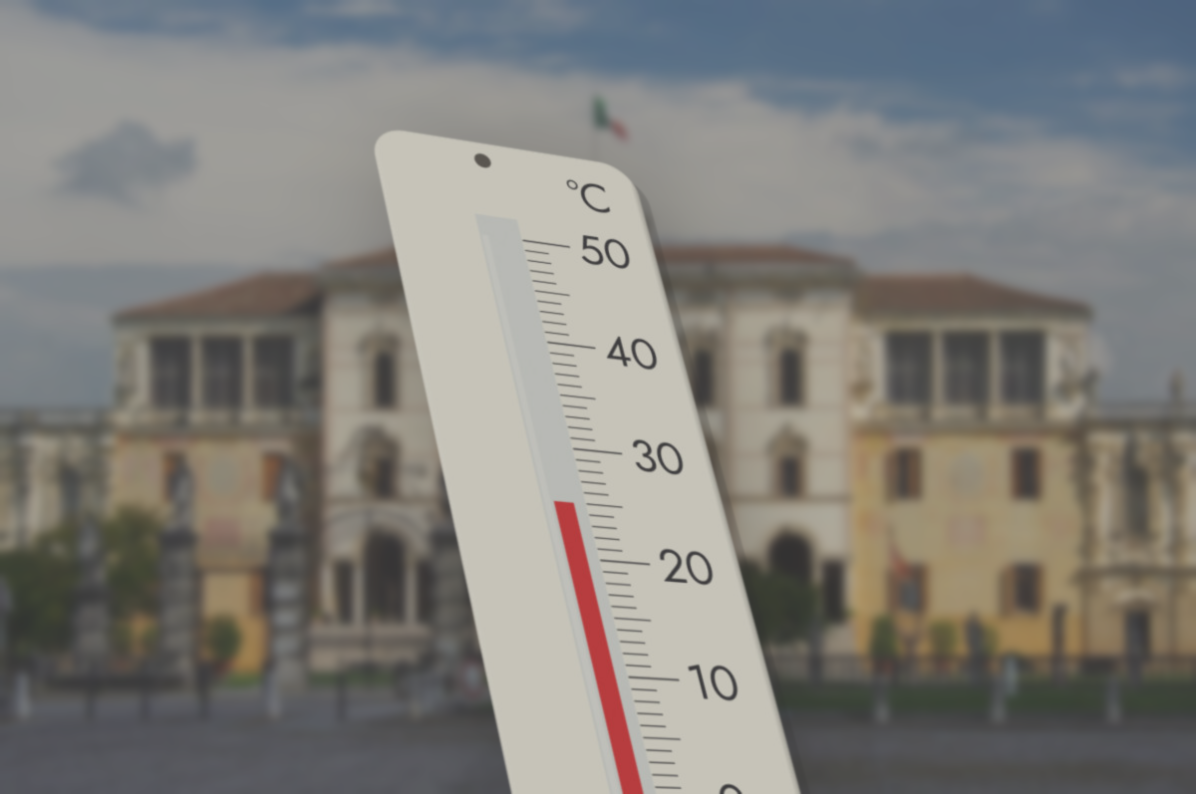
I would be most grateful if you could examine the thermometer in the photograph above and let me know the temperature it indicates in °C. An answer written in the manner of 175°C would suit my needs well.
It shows 25°C
